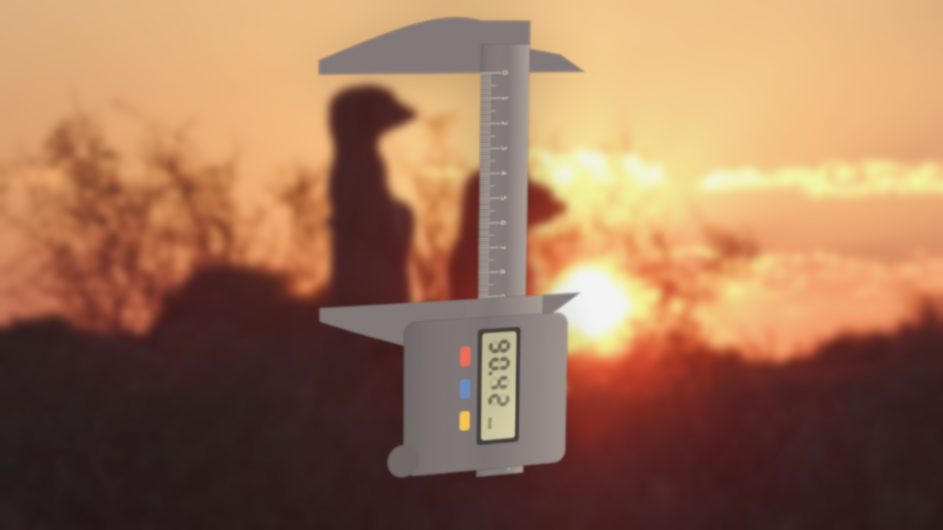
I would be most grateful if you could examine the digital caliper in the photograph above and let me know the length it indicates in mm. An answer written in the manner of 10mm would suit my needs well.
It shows 90.42mm
